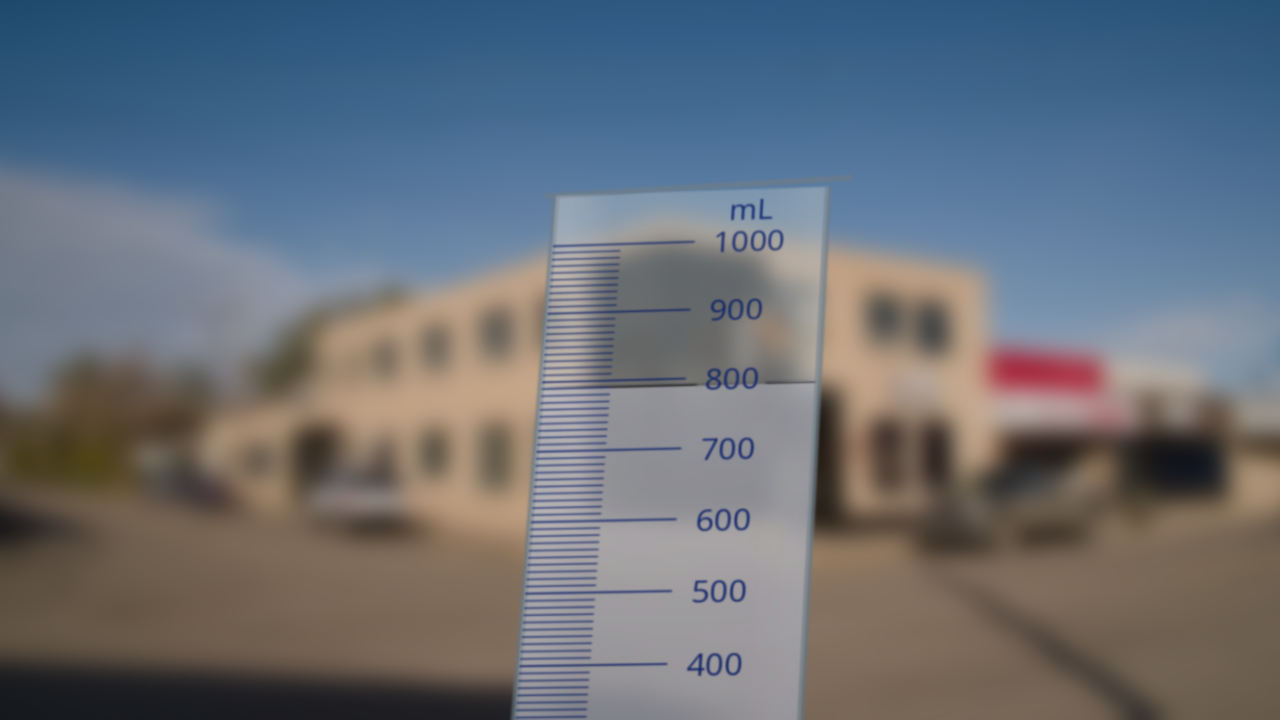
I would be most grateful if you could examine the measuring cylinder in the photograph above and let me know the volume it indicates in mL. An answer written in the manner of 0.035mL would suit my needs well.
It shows 790mL
